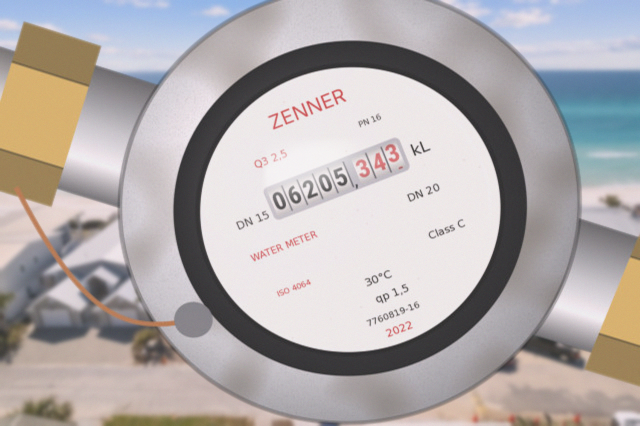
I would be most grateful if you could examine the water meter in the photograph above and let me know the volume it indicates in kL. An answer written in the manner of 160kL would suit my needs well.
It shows 6205.343kL
